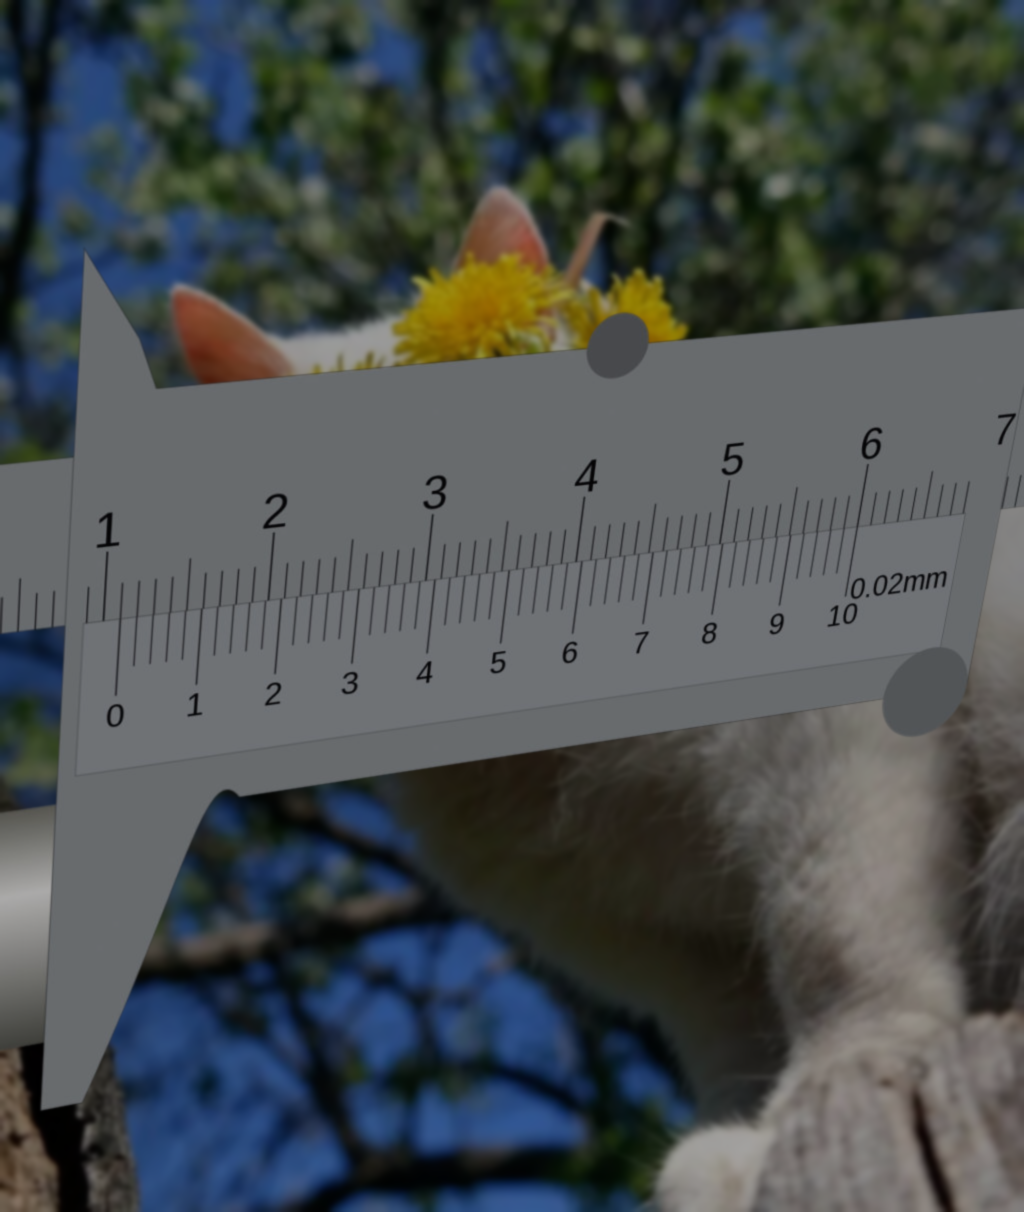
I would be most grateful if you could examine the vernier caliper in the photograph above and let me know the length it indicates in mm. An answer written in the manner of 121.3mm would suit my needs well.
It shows 11.0mm
